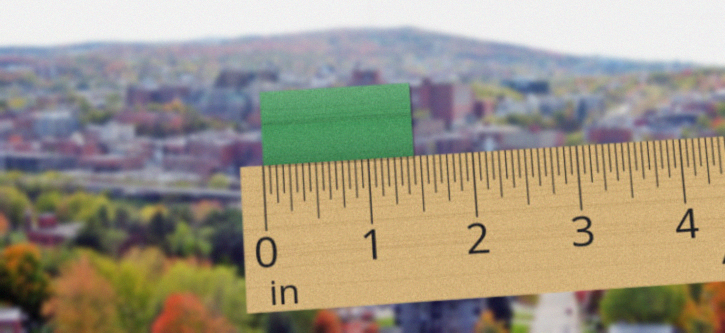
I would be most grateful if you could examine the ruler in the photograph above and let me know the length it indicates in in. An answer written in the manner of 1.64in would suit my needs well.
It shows 1.4375in
